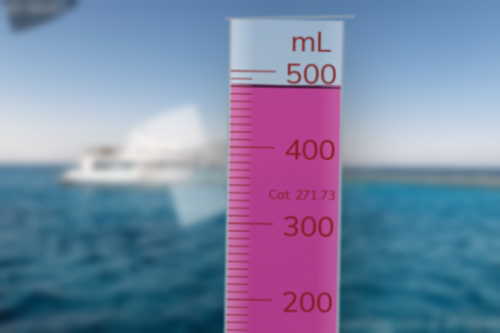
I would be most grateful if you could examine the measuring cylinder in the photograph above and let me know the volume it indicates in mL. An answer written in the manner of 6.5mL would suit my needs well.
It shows 480mL
